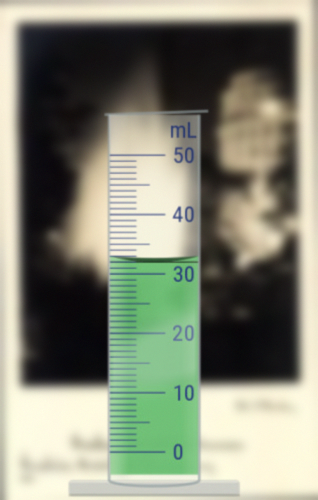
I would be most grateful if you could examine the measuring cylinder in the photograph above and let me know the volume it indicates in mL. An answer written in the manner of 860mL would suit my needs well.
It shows 32mL
